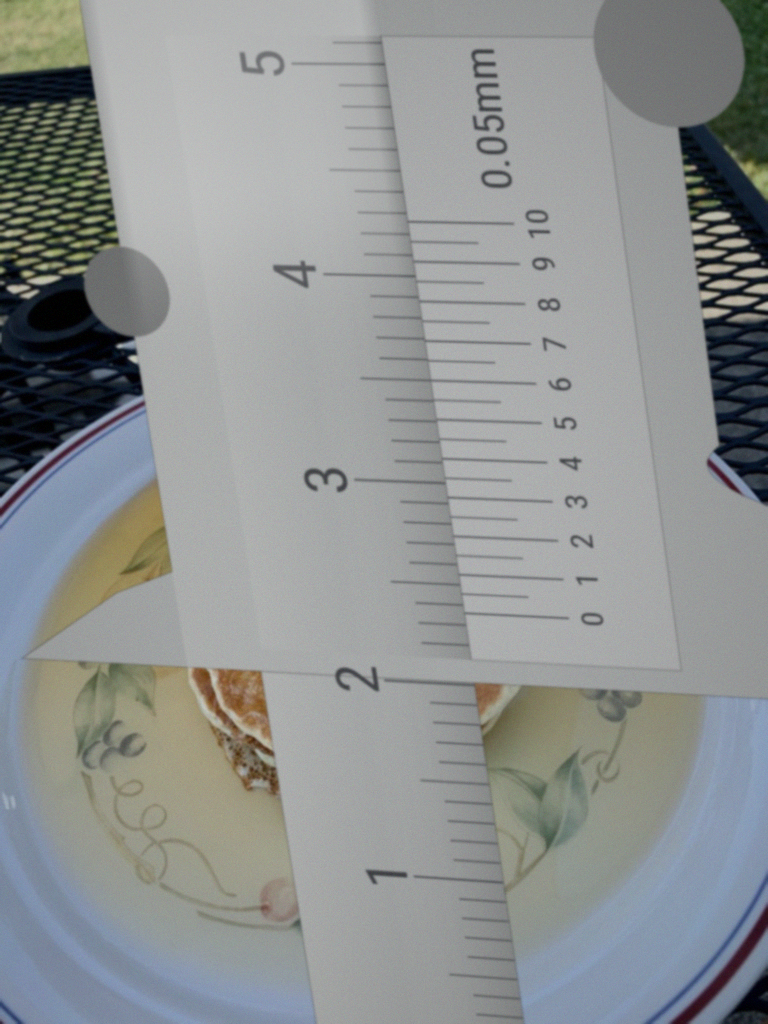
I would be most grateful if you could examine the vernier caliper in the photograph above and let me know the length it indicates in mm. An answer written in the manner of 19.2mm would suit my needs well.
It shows 23.6mm
